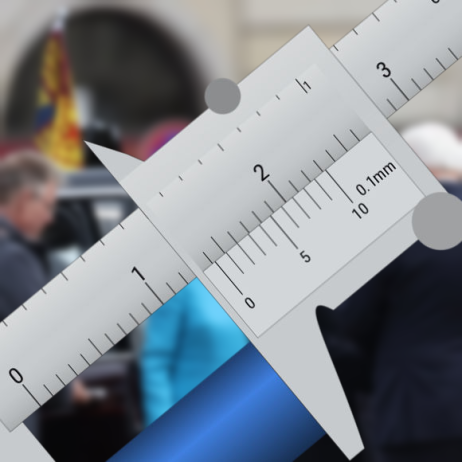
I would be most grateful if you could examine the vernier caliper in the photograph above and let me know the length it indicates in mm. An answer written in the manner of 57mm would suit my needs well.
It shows 14.2mm
